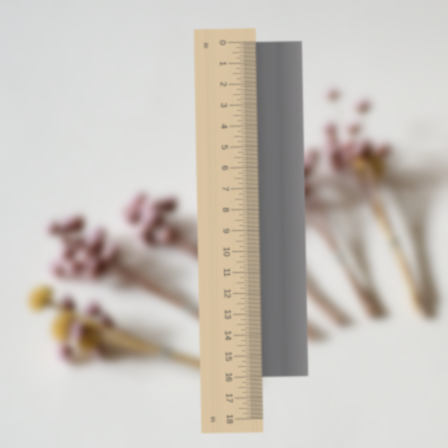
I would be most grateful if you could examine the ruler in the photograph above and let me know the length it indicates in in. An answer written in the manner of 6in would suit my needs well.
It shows 16in
